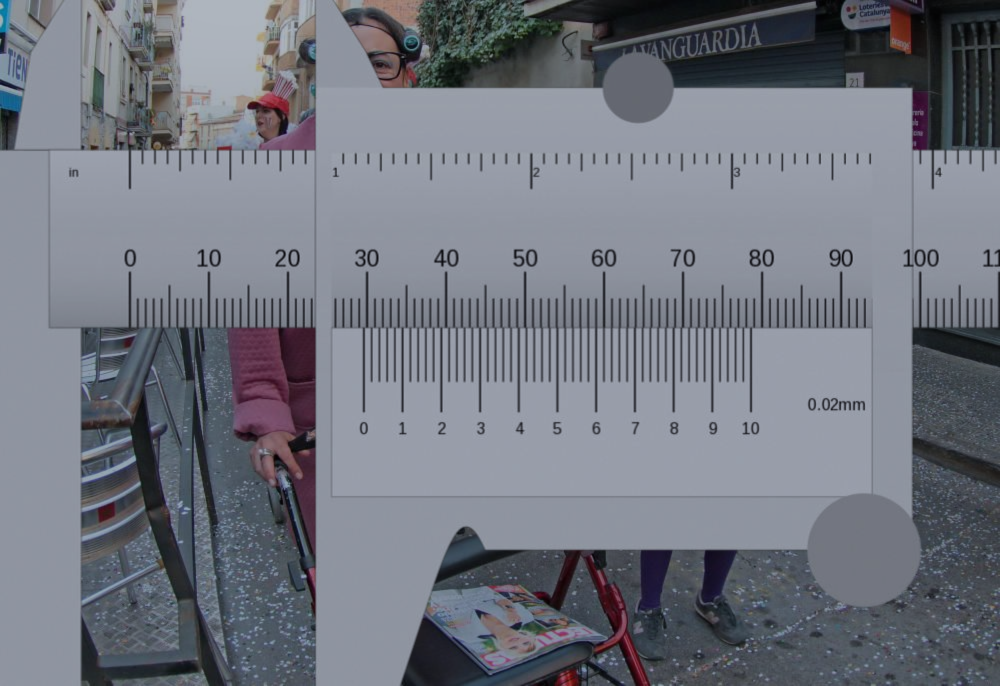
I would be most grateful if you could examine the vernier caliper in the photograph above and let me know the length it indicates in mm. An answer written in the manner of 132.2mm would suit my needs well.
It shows 29.6mm
